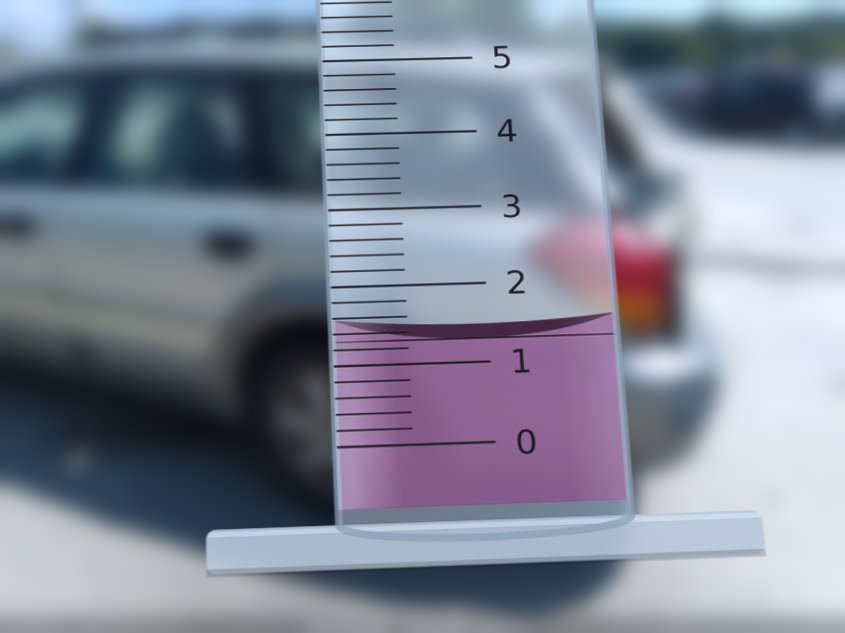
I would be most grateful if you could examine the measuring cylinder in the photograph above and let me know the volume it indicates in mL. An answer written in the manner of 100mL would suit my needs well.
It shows 1.3mL
